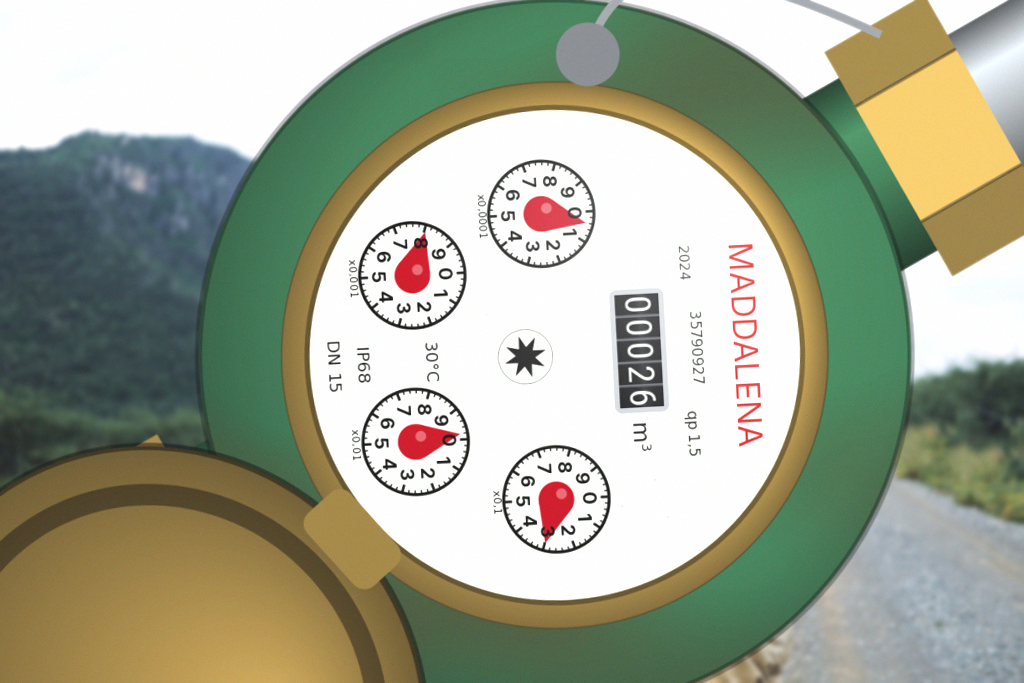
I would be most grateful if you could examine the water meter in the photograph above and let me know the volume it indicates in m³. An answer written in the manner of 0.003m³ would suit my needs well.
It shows 26.2980m³
